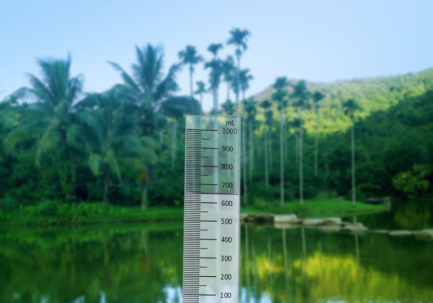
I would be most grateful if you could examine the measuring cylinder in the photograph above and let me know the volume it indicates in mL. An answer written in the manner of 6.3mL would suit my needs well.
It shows 650mL
